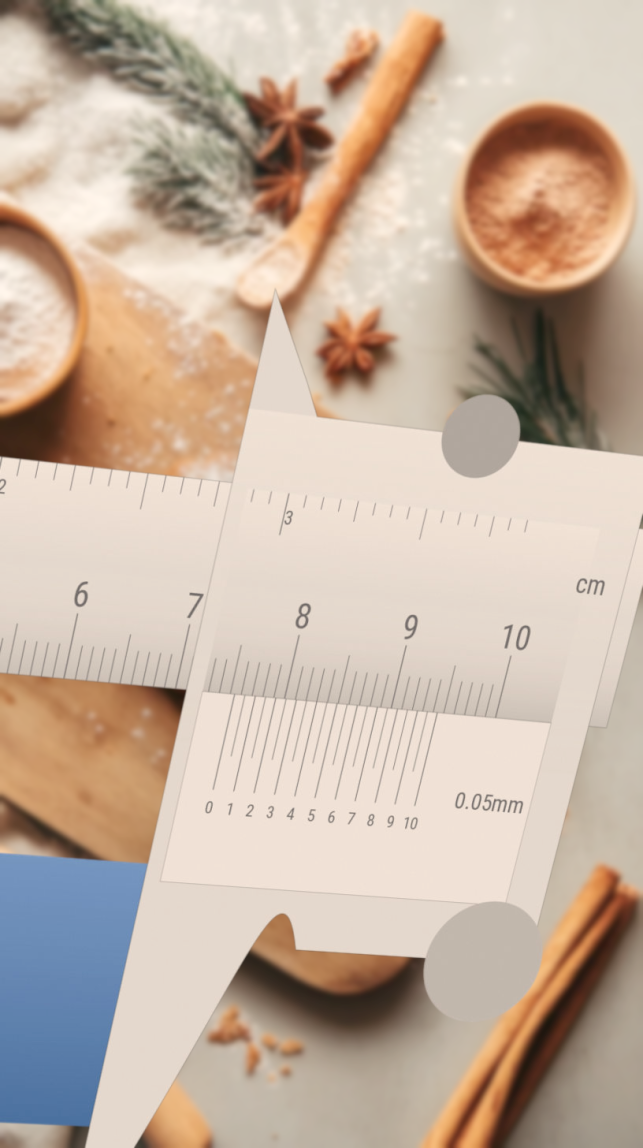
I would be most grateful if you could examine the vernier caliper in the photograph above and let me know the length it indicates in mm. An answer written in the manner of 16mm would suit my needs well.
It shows 75.4mm
